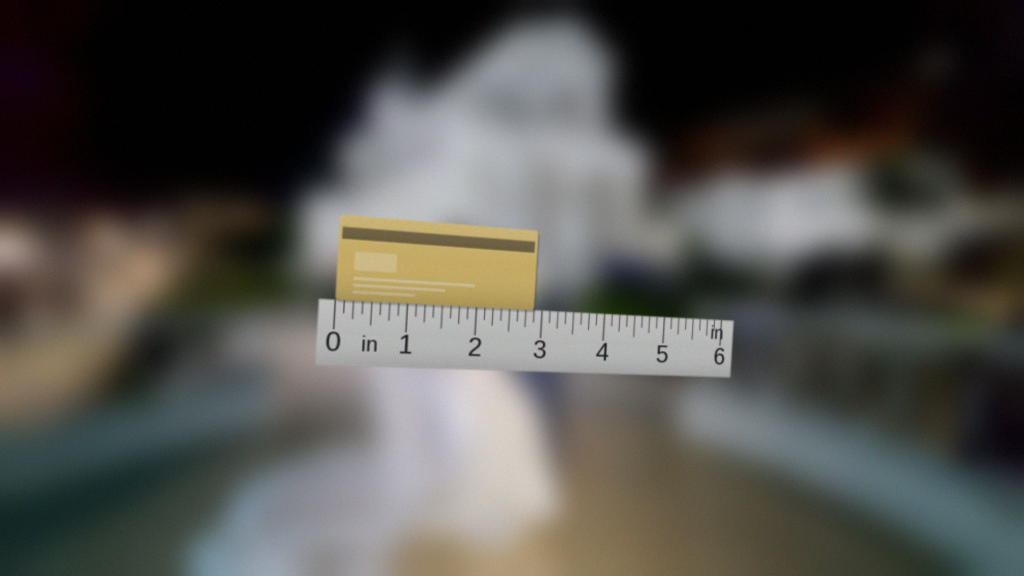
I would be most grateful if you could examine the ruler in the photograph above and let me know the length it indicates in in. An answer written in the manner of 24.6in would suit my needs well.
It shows 2.875in
